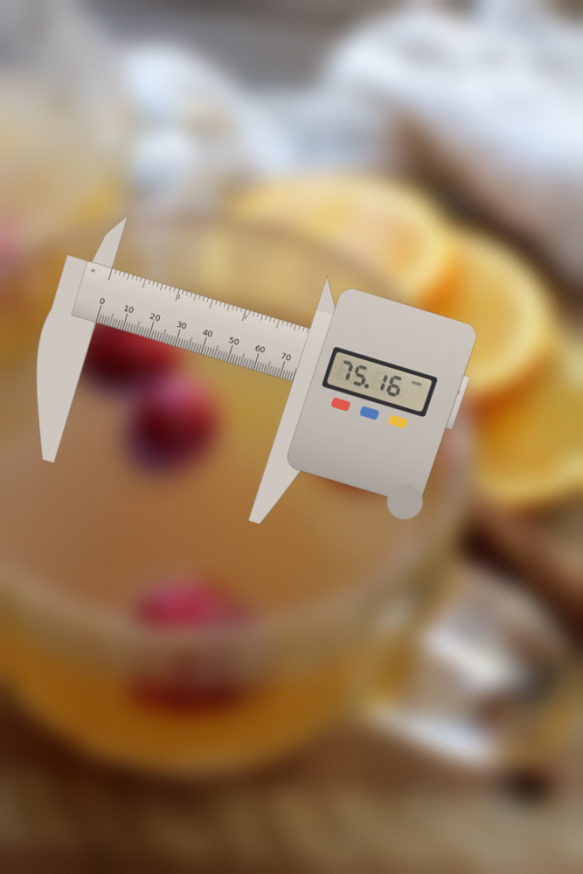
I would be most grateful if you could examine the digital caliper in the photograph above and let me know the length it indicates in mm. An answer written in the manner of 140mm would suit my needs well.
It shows 75.16mm
